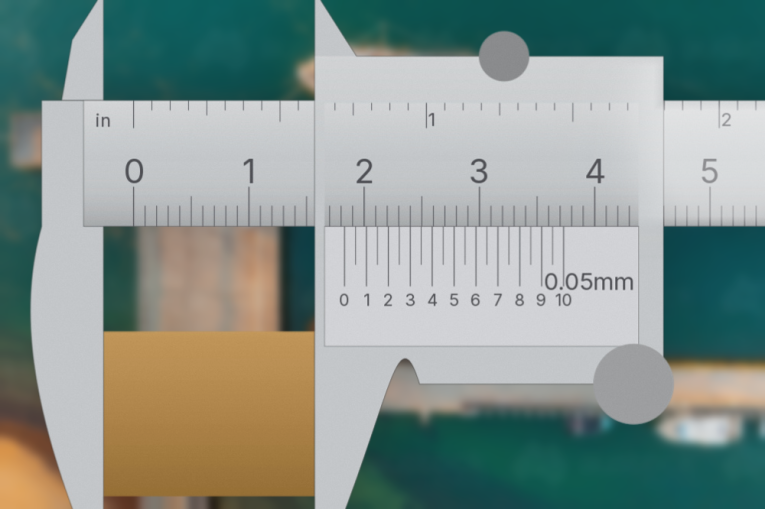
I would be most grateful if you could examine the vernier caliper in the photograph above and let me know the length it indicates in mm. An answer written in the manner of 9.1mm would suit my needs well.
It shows 18.3mm
